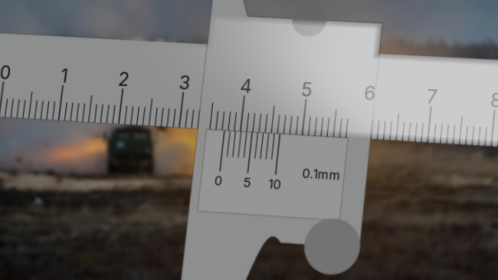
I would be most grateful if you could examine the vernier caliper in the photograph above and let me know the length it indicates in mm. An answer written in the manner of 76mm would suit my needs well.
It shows 37.4mm
